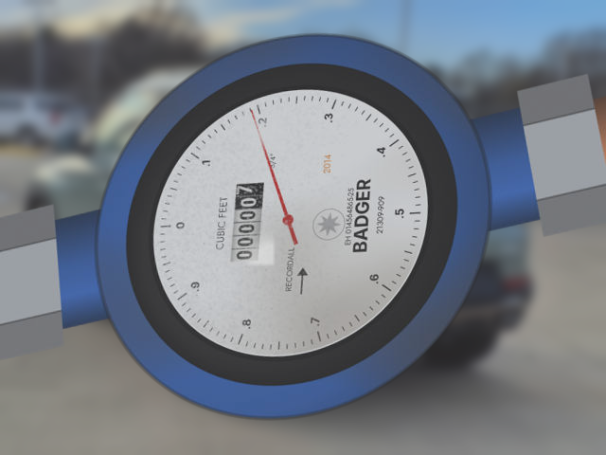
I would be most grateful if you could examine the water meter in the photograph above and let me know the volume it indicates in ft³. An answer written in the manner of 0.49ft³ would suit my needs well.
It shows 7.19ft³
